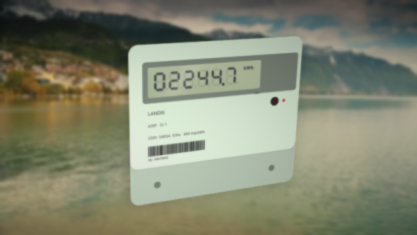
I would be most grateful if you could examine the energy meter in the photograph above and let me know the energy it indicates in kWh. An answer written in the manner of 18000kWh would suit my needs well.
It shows 2244.7kWh
